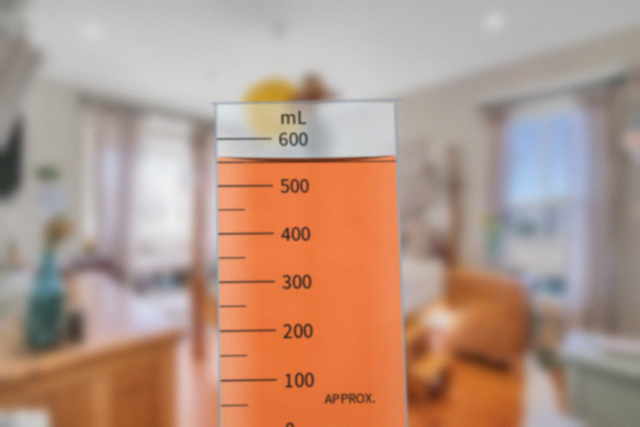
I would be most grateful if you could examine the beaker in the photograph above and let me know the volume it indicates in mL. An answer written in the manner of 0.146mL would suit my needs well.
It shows 550mL
